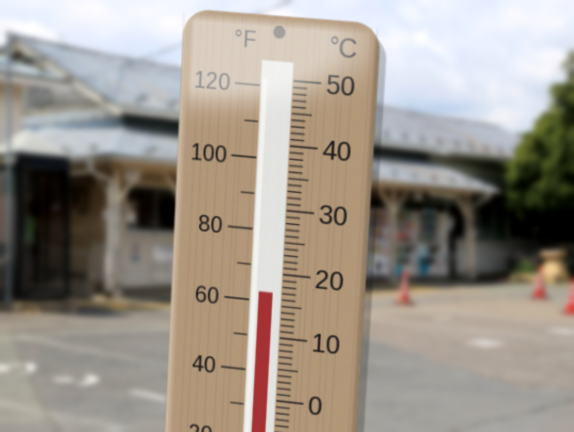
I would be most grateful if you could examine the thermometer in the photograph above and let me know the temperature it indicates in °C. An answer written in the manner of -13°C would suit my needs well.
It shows 17°C
